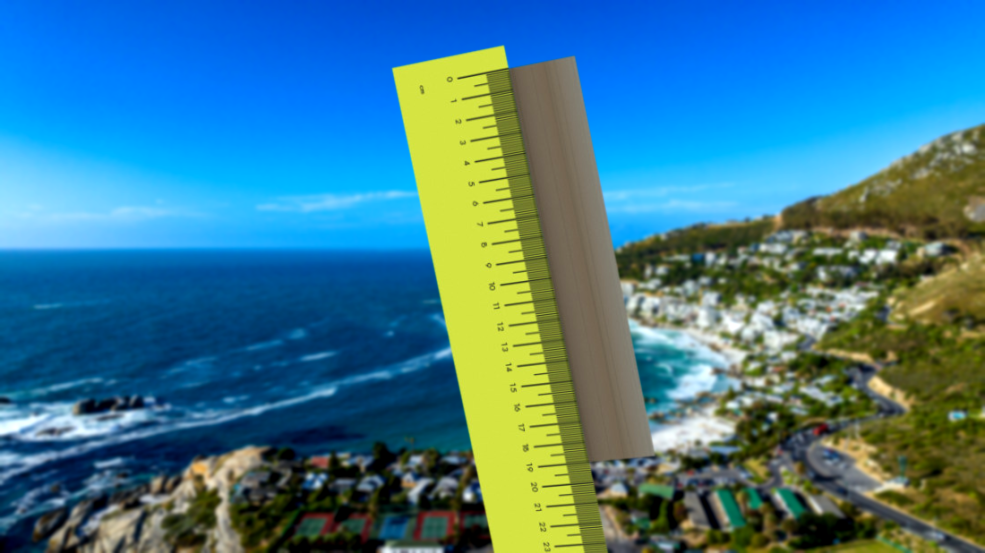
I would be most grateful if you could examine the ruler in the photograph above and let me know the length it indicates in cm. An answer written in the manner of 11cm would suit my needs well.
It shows 19cm
